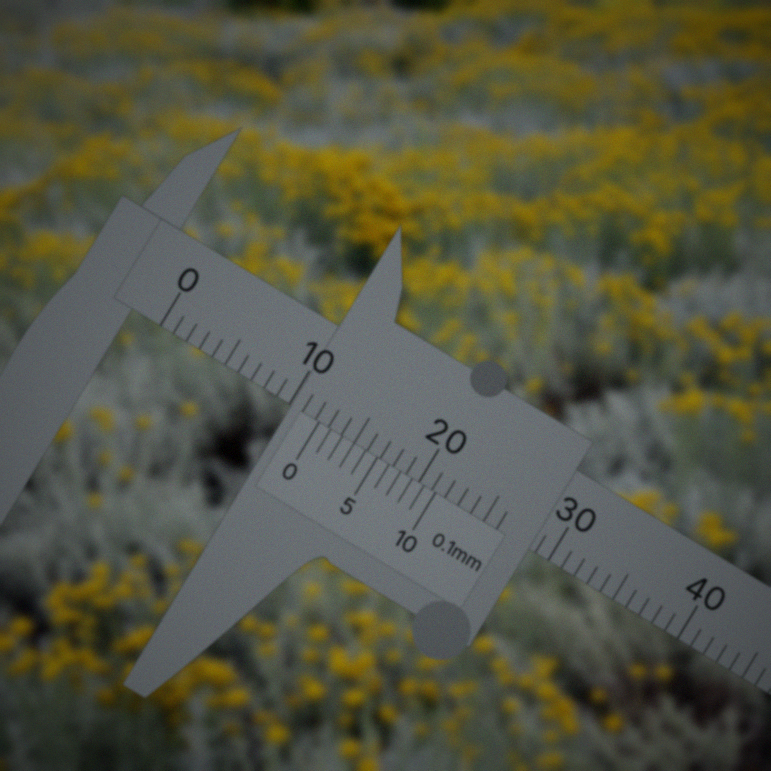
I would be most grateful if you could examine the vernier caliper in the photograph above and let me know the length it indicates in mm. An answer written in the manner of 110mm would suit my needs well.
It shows 12.3mm
